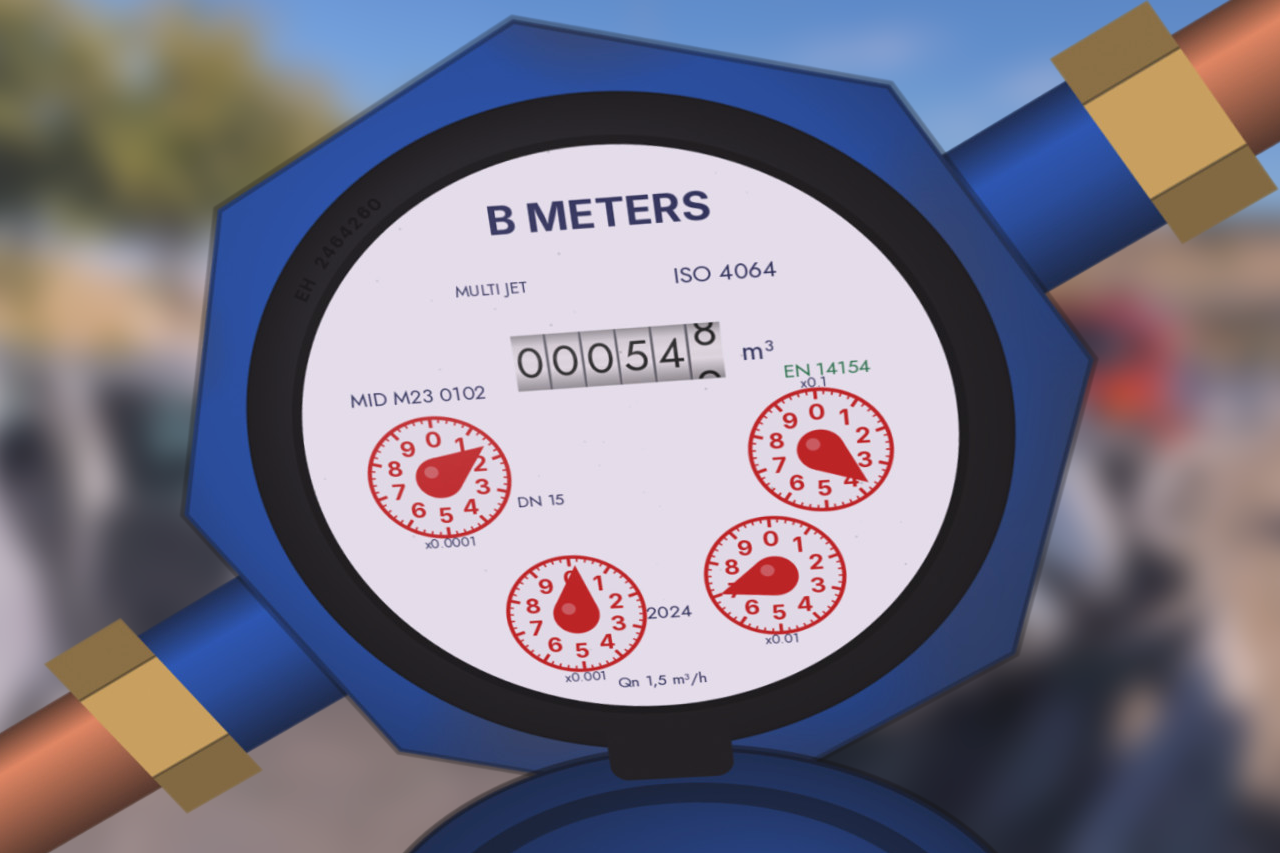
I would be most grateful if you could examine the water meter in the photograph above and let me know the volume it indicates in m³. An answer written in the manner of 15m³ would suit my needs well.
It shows 548.3701m³
